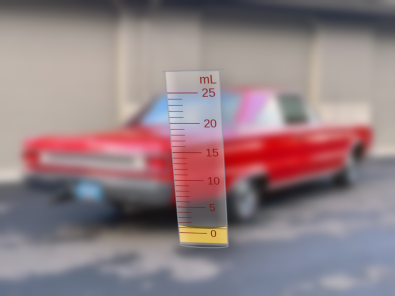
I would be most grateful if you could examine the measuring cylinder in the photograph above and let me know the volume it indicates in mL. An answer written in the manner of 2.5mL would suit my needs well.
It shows 1mL
